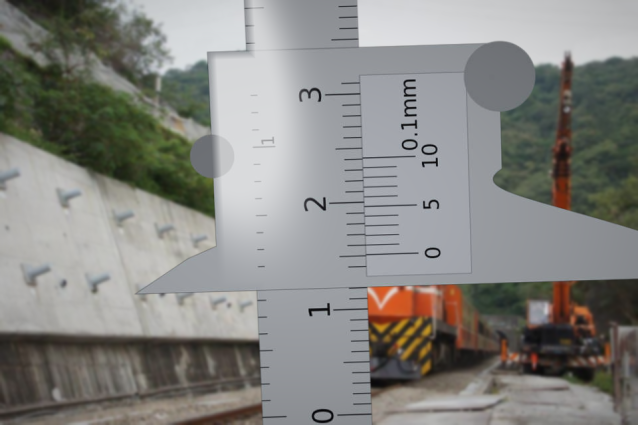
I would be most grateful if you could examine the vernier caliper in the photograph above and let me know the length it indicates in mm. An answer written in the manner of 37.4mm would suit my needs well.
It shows 15.1mm
